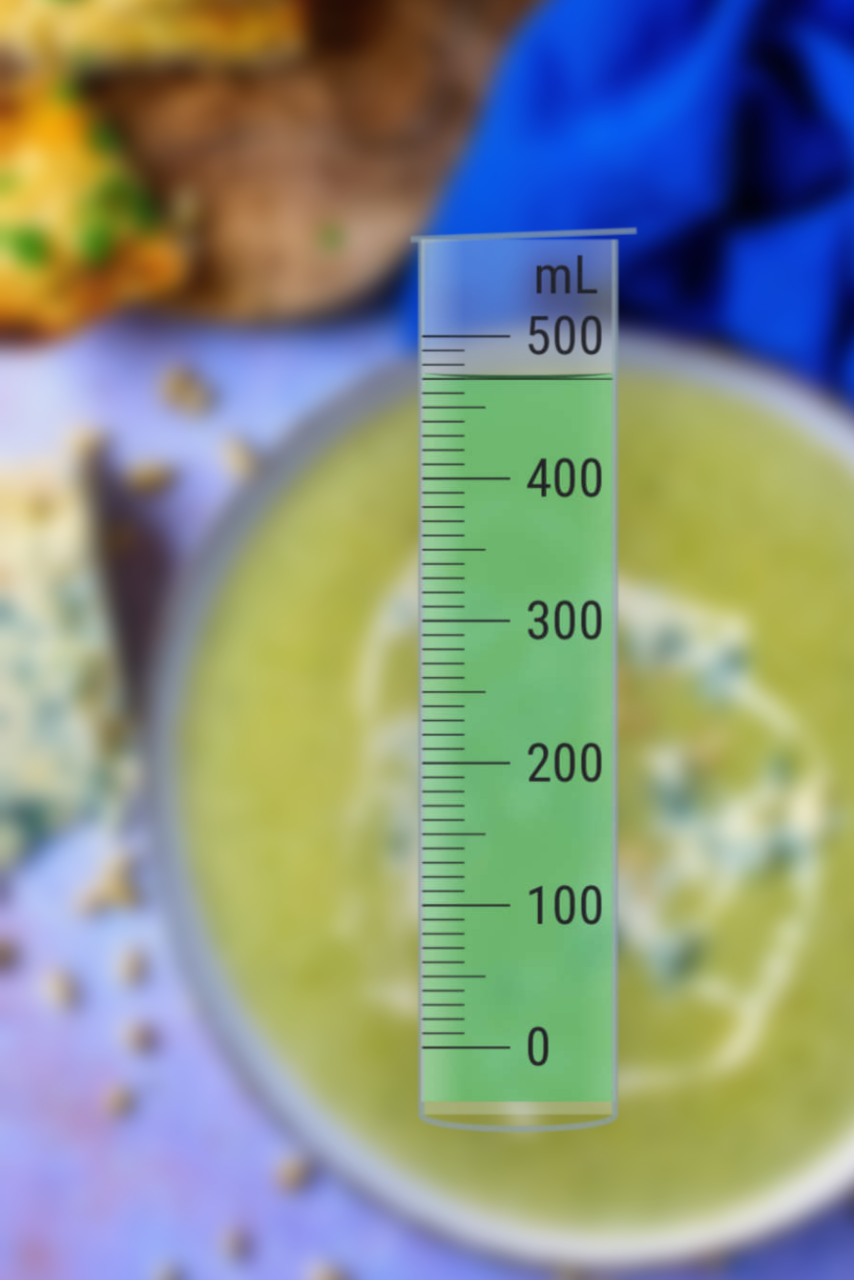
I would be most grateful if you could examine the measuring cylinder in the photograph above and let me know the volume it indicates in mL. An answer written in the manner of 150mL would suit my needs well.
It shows 470mL
